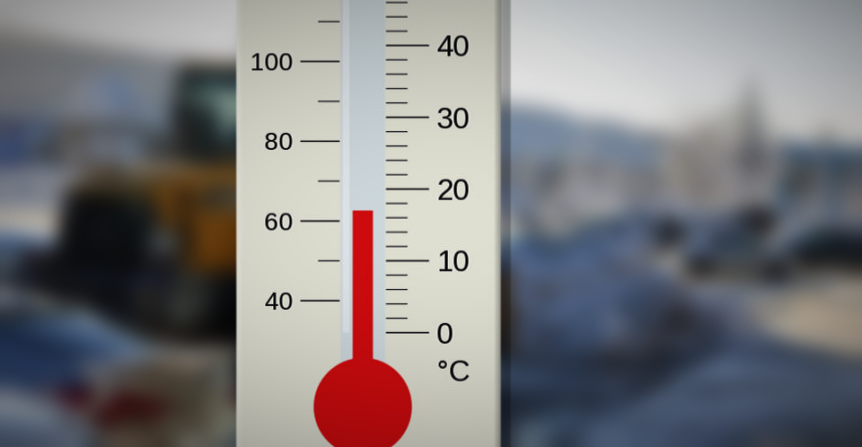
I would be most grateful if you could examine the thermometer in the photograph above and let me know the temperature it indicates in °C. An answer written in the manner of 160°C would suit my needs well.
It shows 17°C
